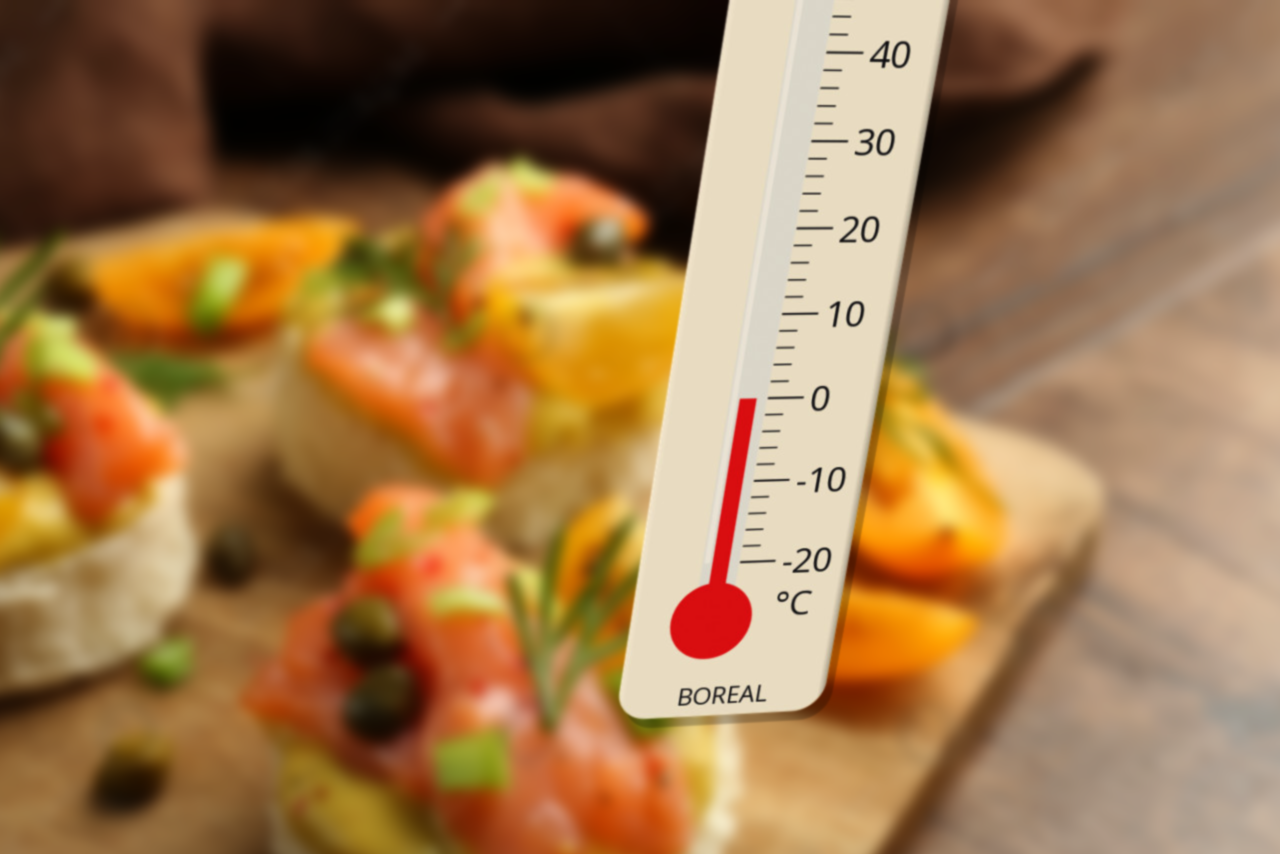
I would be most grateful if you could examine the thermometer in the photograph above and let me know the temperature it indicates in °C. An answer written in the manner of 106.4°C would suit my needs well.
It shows 0°C
